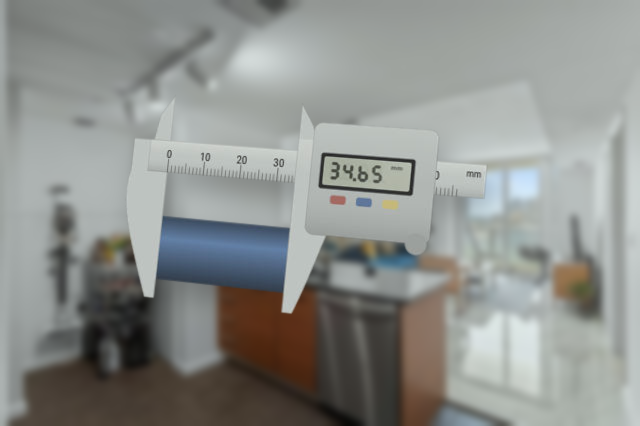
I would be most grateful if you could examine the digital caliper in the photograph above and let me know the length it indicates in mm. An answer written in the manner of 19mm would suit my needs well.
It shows 34.65mm
